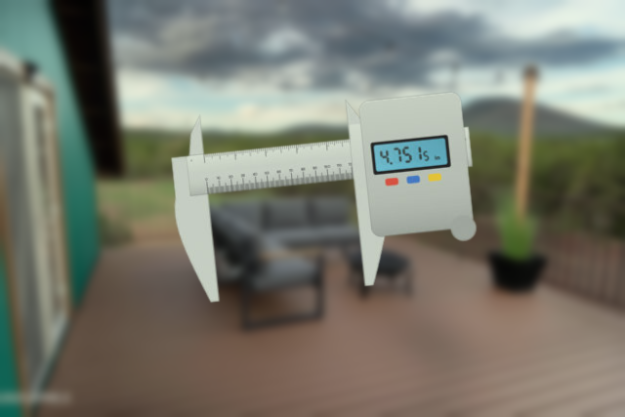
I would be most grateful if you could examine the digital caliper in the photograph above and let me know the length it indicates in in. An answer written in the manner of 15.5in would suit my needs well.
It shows 4.7515in
